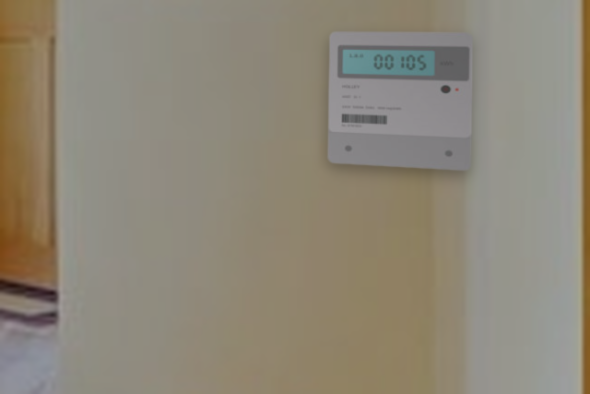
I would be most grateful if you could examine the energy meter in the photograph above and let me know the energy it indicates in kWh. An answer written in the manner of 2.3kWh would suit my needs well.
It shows 105kWh
